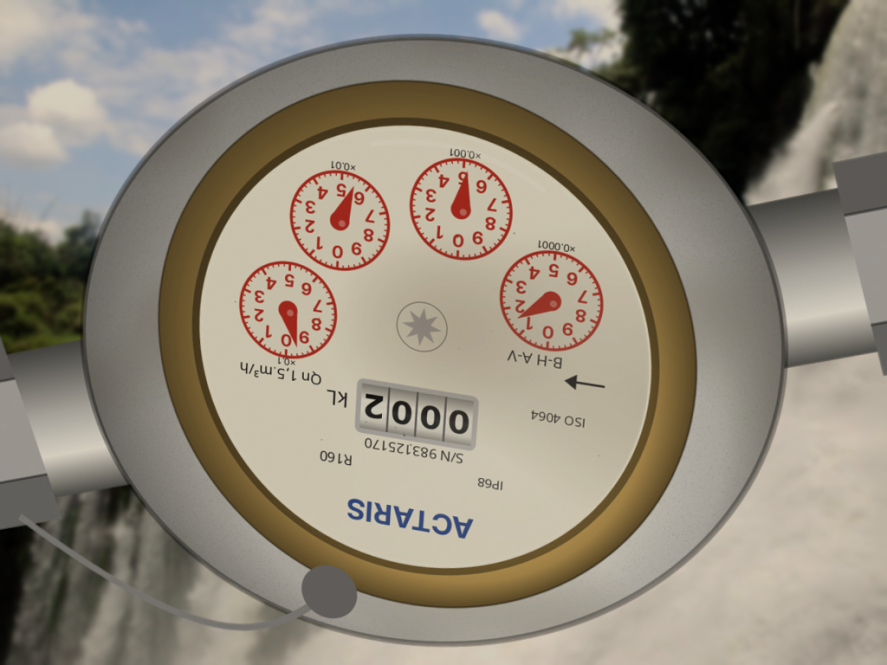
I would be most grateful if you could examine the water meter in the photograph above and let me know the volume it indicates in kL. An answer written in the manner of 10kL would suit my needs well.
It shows 1.9551kL
